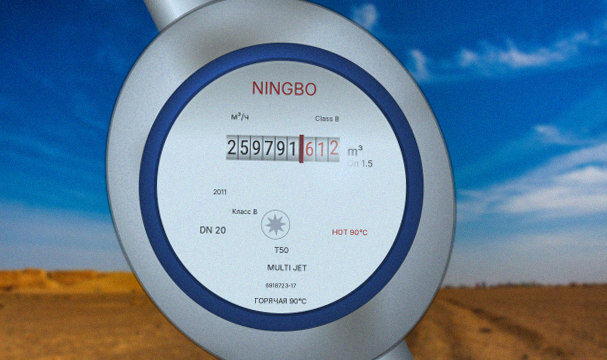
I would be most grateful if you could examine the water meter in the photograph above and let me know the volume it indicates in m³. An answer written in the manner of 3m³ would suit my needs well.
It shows 259791.612m³
